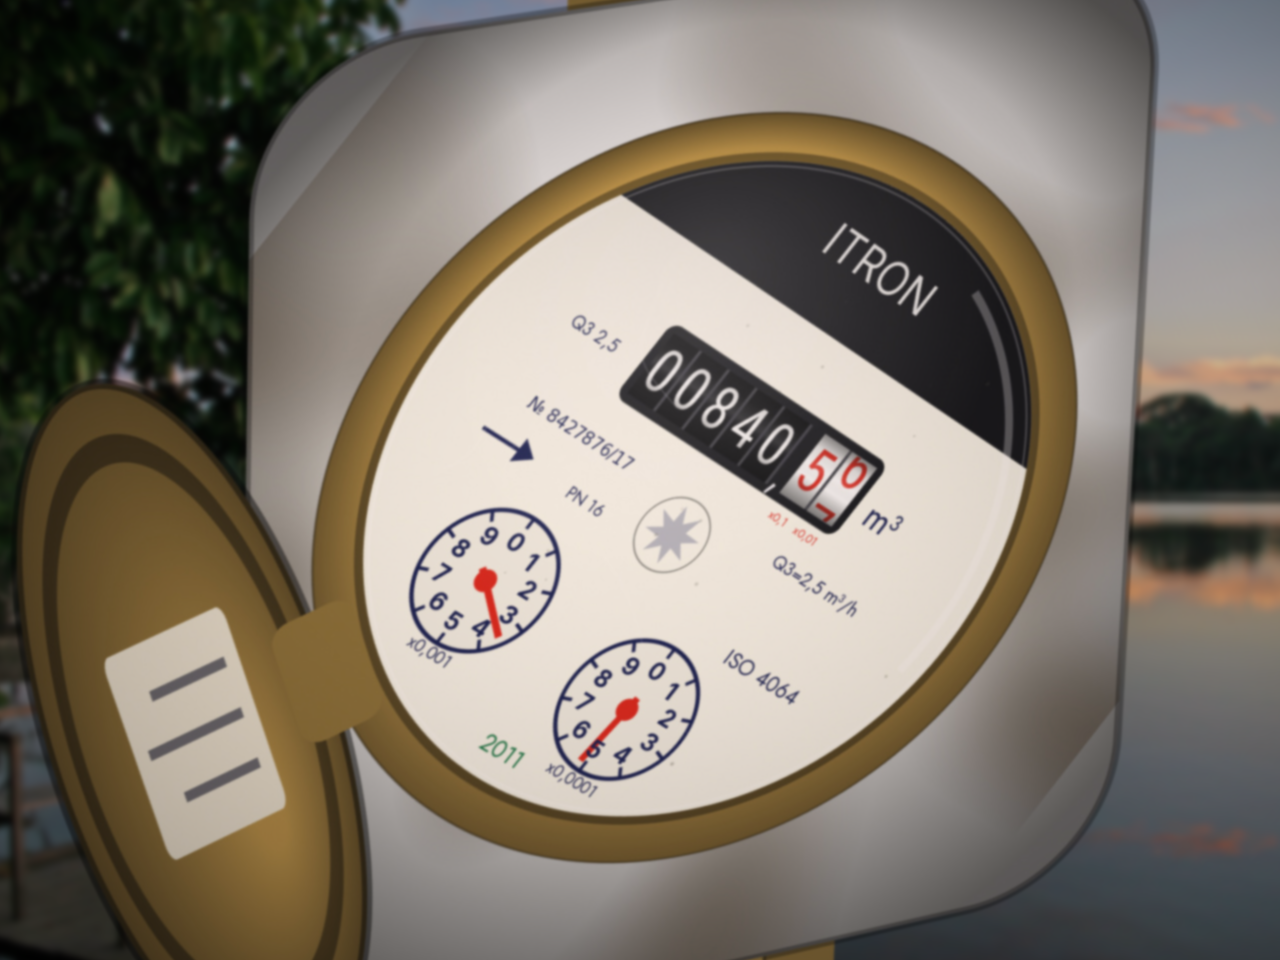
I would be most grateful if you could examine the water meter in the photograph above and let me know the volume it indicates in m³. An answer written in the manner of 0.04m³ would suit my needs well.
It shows 840.5635m³
